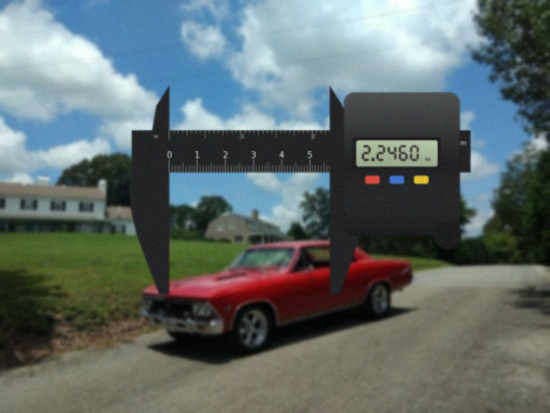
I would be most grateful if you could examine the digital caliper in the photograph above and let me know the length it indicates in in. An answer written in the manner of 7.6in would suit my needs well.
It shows 2.2460in
